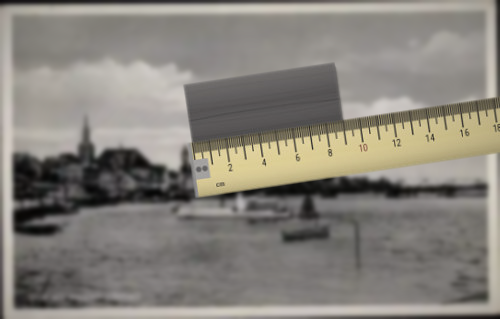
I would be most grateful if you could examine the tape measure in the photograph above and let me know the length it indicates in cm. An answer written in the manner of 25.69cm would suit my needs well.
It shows 9cm
